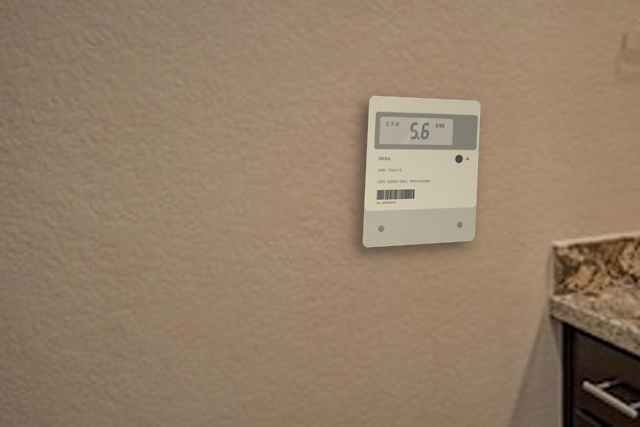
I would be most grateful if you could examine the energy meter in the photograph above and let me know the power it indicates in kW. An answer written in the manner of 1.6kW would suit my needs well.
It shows 5.6kW
